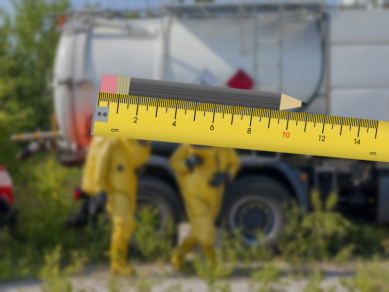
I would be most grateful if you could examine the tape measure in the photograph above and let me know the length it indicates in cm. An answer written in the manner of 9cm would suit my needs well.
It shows 11cm
